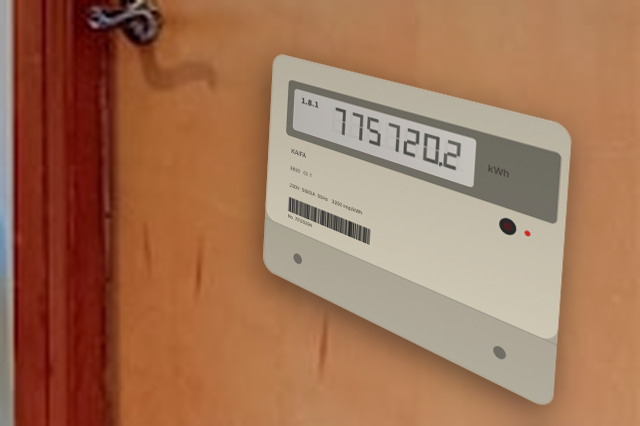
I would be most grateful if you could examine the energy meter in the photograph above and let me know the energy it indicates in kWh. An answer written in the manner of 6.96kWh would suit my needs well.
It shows 775720.2kWh
